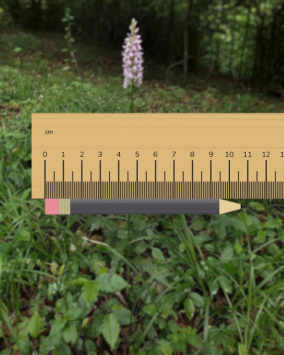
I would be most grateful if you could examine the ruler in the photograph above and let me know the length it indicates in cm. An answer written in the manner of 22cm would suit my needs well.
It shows 11cm
